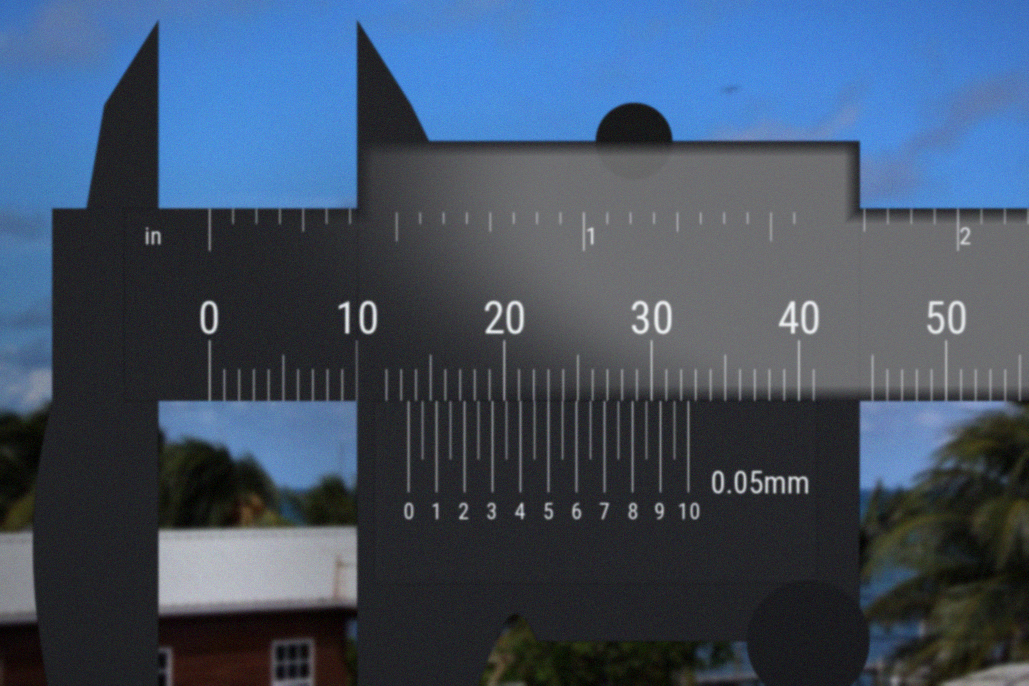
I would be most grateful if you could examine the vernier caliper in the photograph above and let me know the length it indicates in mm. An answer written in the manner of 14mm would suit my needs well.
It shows 13.5mm
